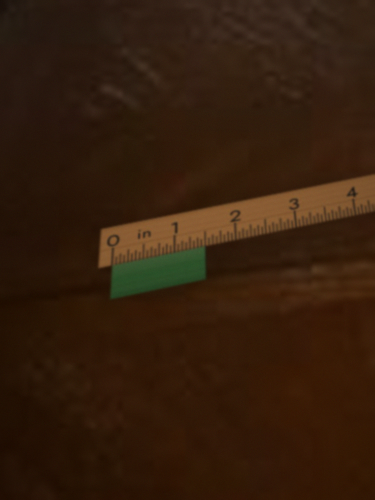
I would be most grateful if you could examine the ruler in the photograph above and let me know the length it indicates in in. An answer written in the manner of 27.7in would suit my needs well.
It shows 1.5in
